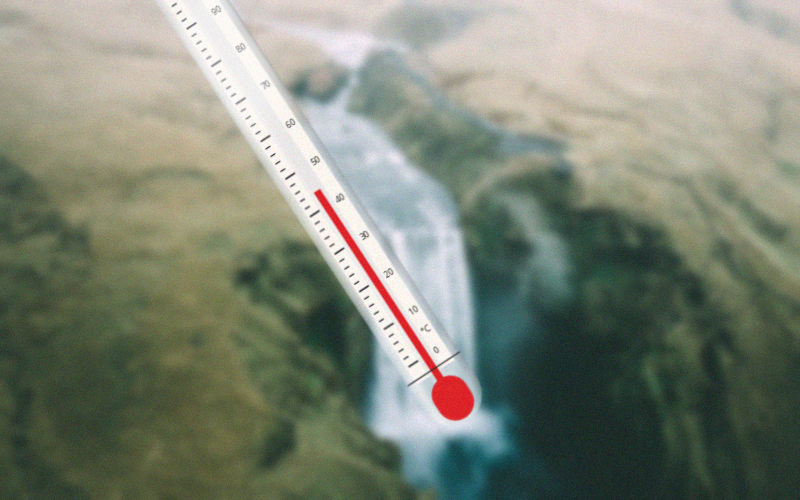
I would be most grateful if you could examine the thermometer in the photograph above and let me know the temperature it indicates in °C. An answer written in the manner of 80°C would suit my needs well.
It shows 44°C
